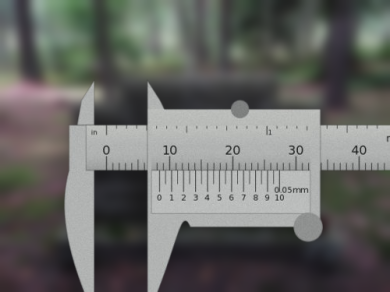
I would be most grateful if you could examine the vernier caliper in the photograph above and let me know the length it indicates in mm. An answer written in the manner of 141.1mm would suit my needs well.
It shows 8.4mm
